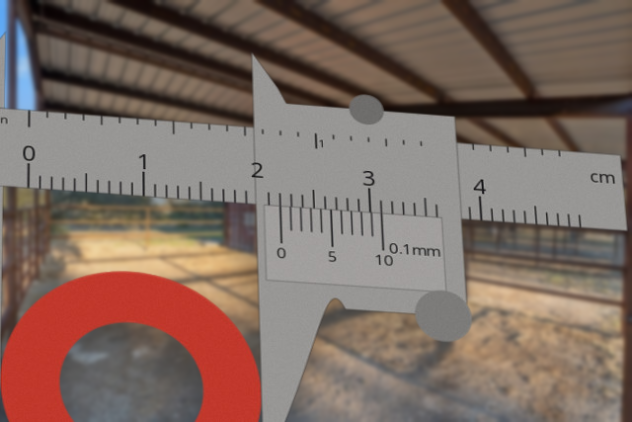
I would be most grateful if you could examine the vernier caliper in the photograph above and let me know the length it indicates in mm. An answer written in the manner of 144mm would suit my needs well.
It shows 22.0mm
